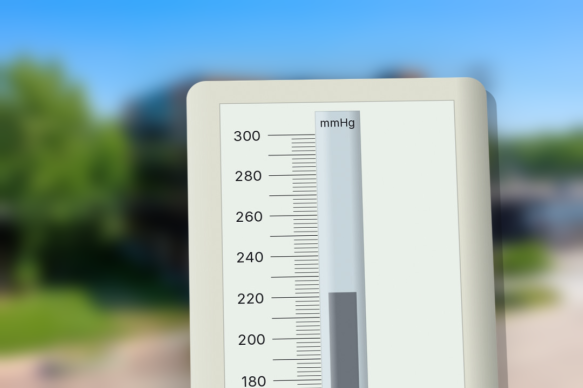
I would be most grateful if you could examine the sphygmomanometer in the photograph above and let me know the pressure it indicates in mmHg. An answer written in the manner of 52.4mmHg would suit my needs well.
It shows 222mmHg
